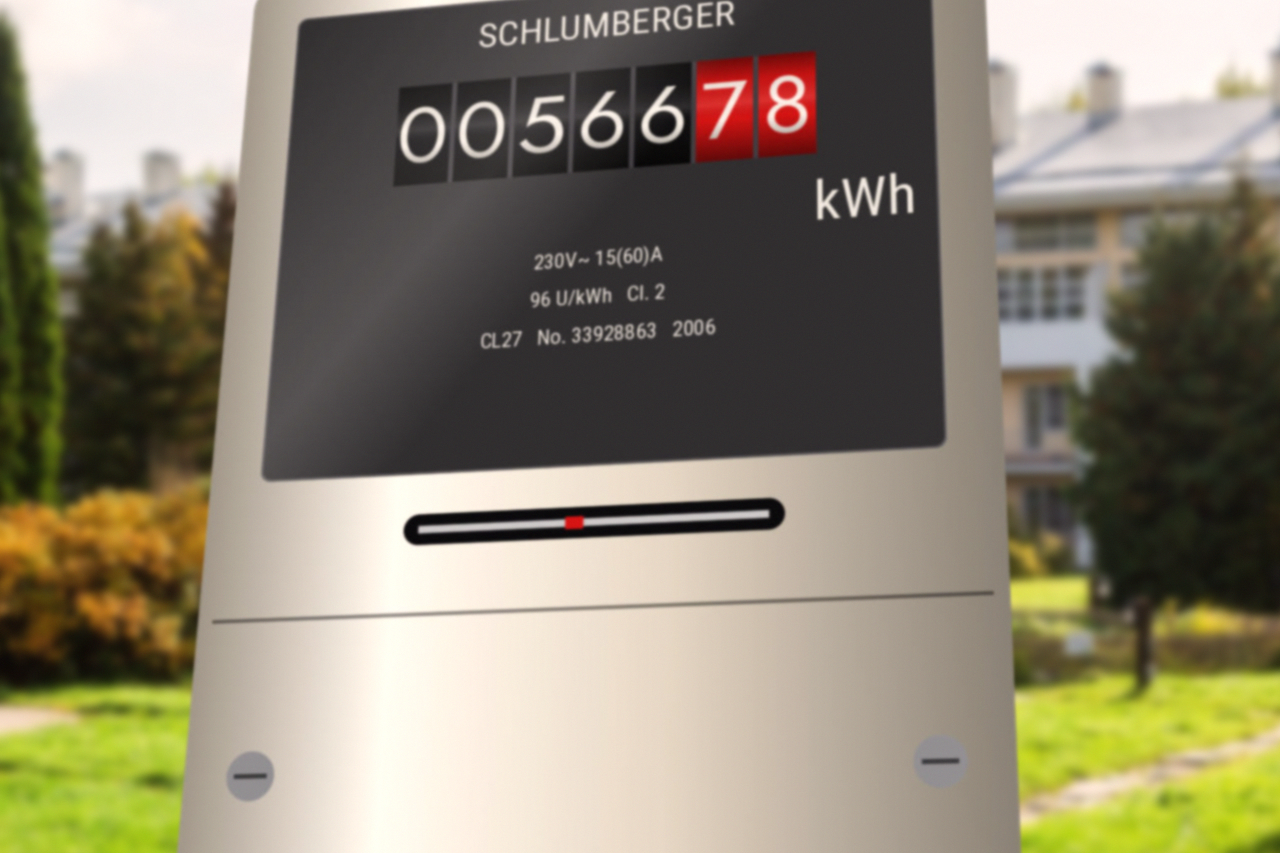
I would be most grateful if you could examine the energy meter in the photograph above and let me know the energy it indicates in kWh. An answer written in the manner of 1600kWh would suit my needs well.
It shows 566.78kWh
